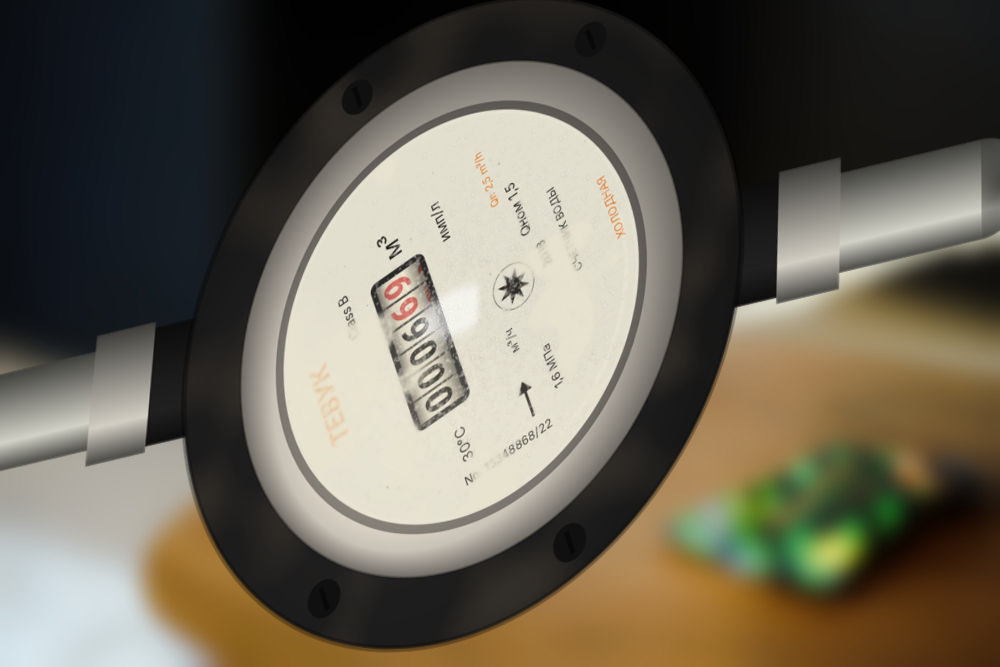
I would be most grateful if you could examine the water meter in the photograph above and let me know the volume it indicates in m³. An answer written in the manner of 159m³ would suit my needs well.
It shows 6.69m³
